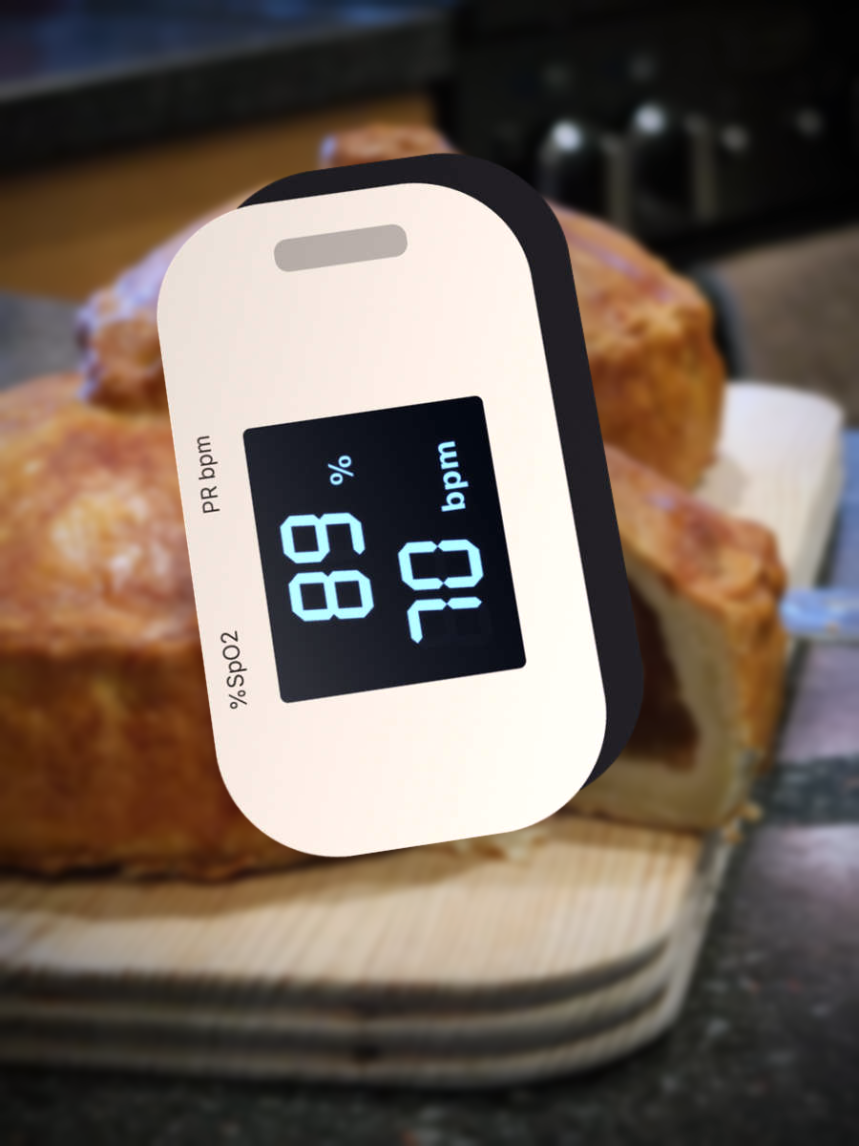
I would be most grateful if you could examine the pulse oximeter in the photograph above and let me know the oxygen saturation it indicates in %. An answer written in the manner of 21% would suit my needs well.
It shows 89%
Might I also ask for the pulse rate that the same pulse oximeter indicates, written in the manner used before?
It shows 70bpm
